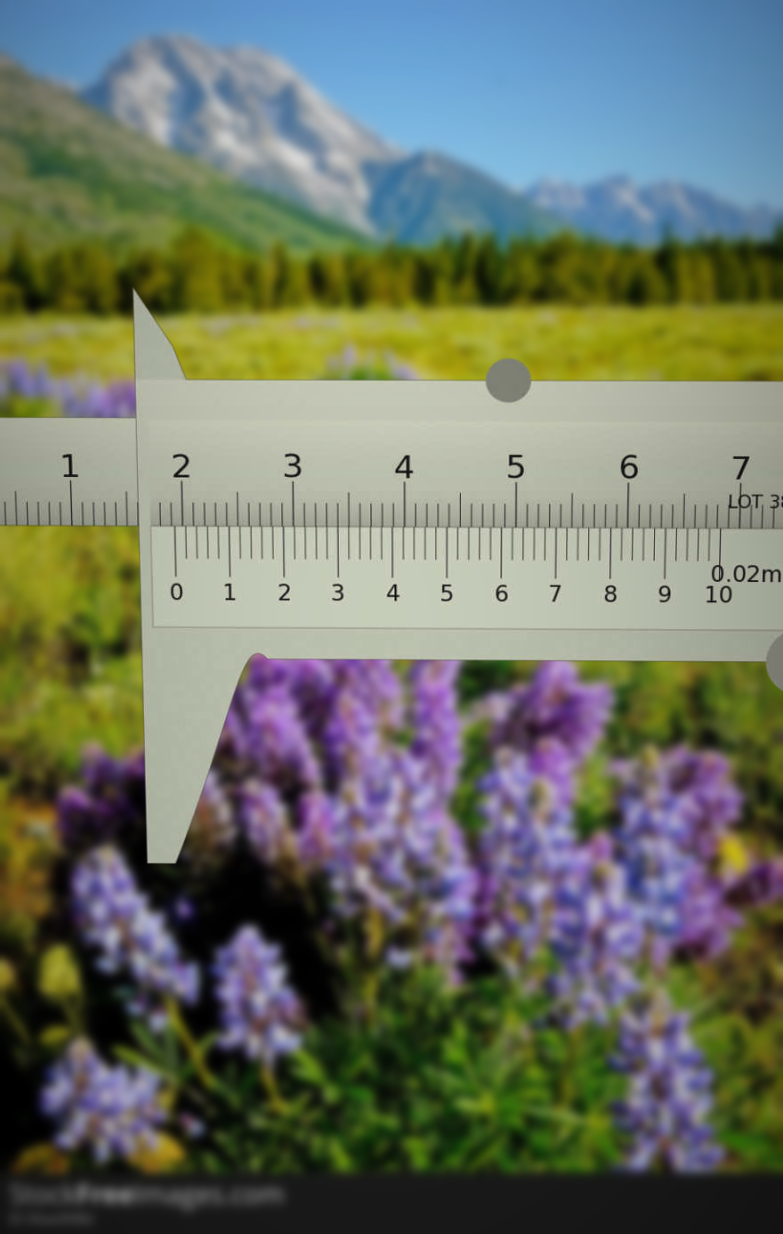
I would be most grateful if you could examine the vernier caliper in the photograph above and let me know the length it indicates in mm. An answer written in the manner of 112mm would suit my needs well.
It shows 19.3mm
